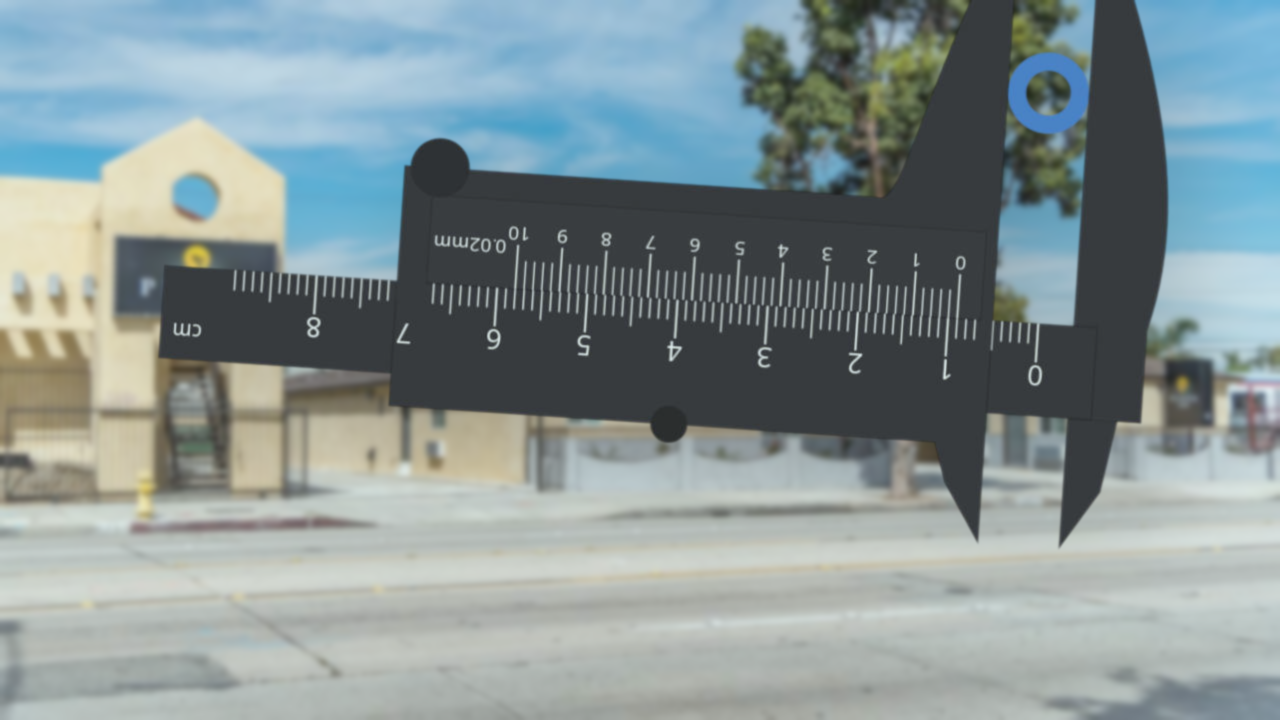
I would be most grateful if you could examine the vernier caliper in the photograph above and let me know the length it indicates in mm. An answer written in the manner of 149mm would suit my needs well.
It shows 9.0mm
